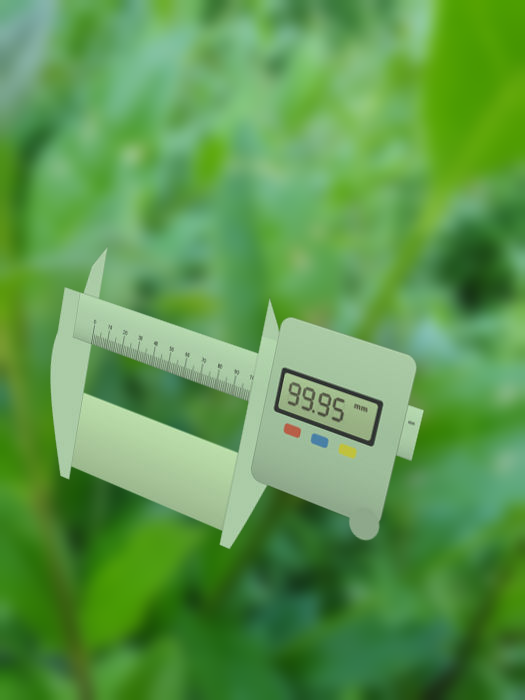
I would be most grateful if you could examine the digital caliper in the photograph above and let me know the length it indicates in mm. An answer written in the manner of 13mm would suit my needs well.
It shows 99.95mm
